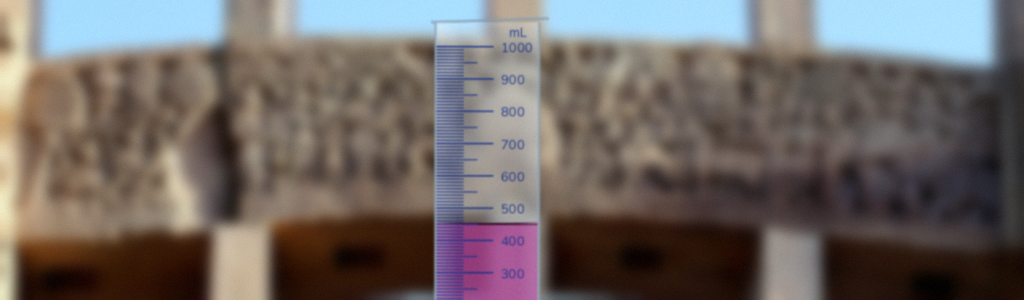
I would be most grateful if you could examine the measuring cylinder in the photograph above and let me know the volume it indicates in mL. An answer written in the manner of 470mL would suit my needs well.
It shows 450mL
